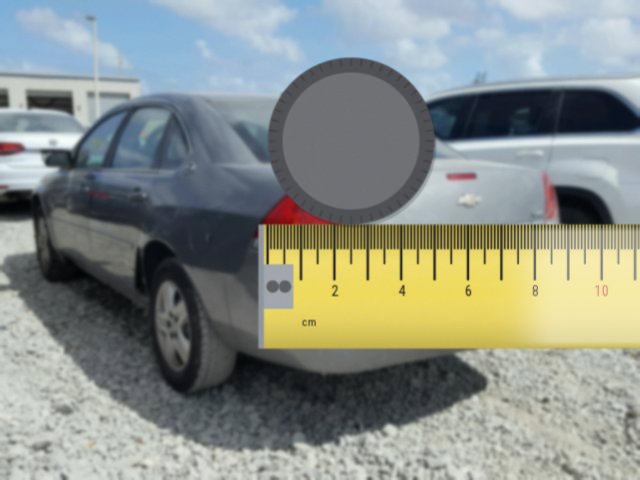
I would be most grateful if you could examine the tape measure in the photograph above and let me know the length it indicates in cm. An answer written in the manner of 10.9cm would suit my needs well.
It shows 5cm
